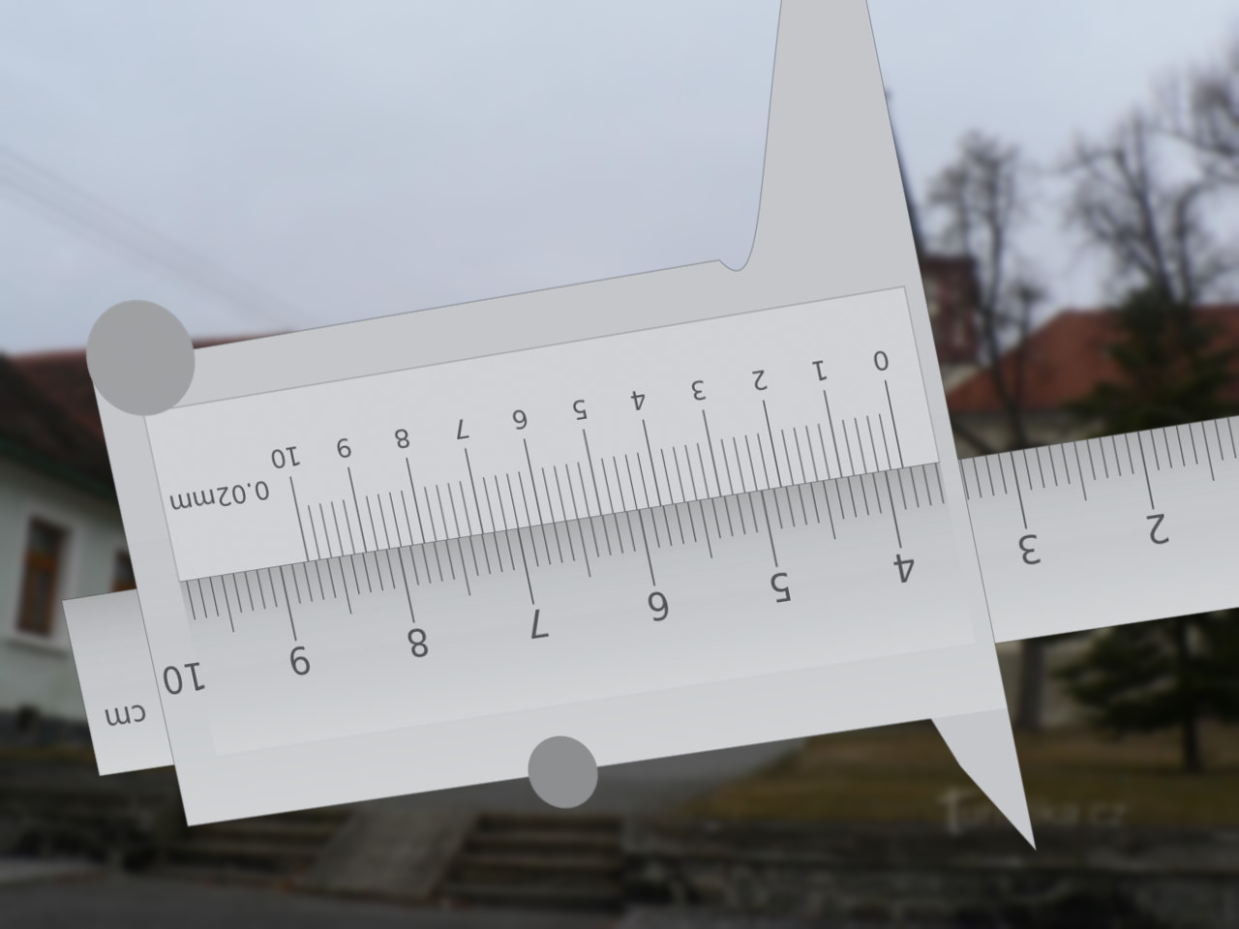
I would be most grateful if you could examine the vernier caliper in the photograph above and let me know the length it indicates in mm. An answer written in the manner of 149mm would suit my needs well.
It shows 38.6mm
